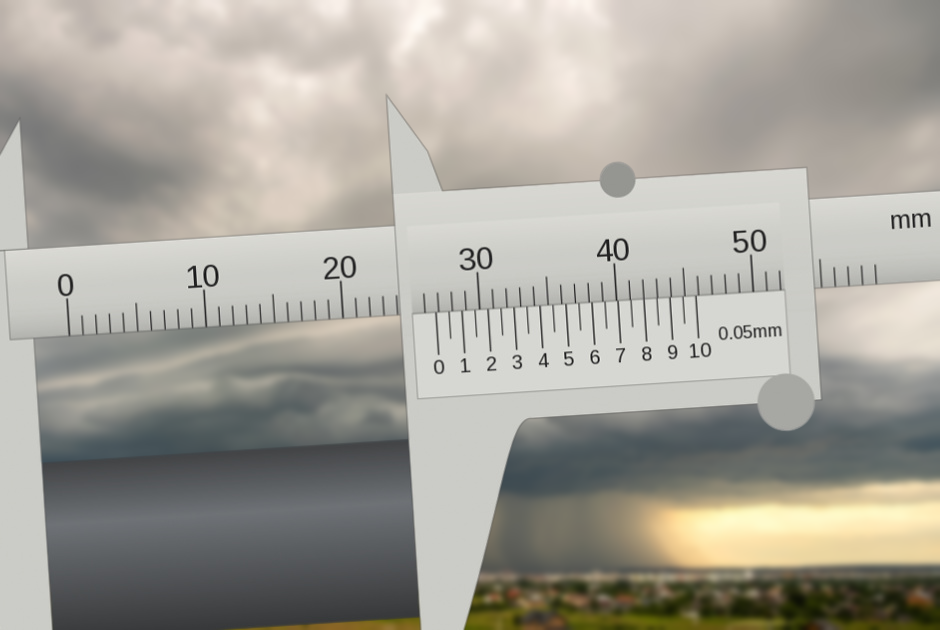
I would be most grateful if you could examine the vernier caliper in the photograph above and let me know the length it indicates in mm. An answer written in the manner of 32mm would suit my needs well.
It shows 26.8mm
